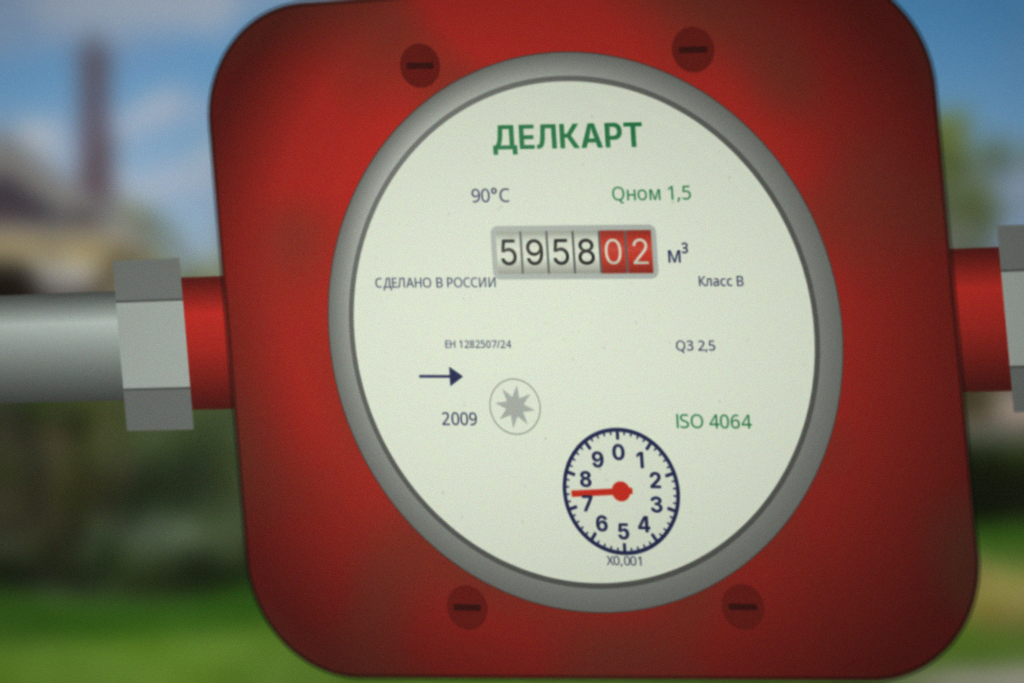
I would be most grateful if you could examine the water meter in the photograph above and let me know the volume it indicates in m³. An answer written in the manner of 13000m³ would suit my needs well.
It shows 5958.027m³
